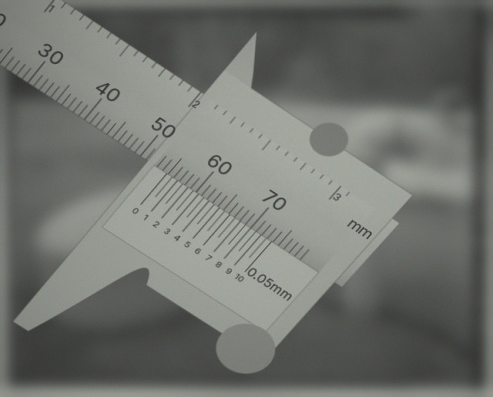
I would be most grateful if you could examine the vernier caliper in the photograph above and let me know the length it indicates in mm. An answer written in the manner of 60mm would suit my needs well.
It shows 54.8mm
